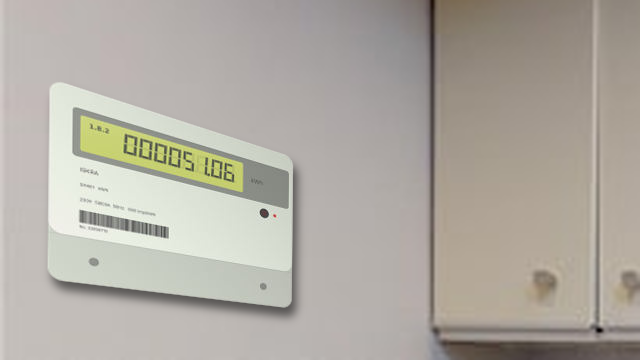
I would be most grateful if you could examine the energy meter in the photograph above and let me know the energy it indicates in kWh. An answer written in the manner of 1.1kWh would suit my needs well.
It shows 51.06kWh
